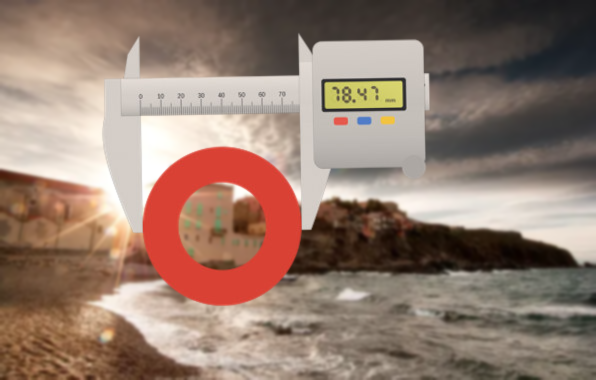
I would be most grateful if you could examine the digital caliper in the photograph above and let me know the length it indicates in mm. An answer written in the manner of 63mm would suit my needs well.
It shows 78.47mm
